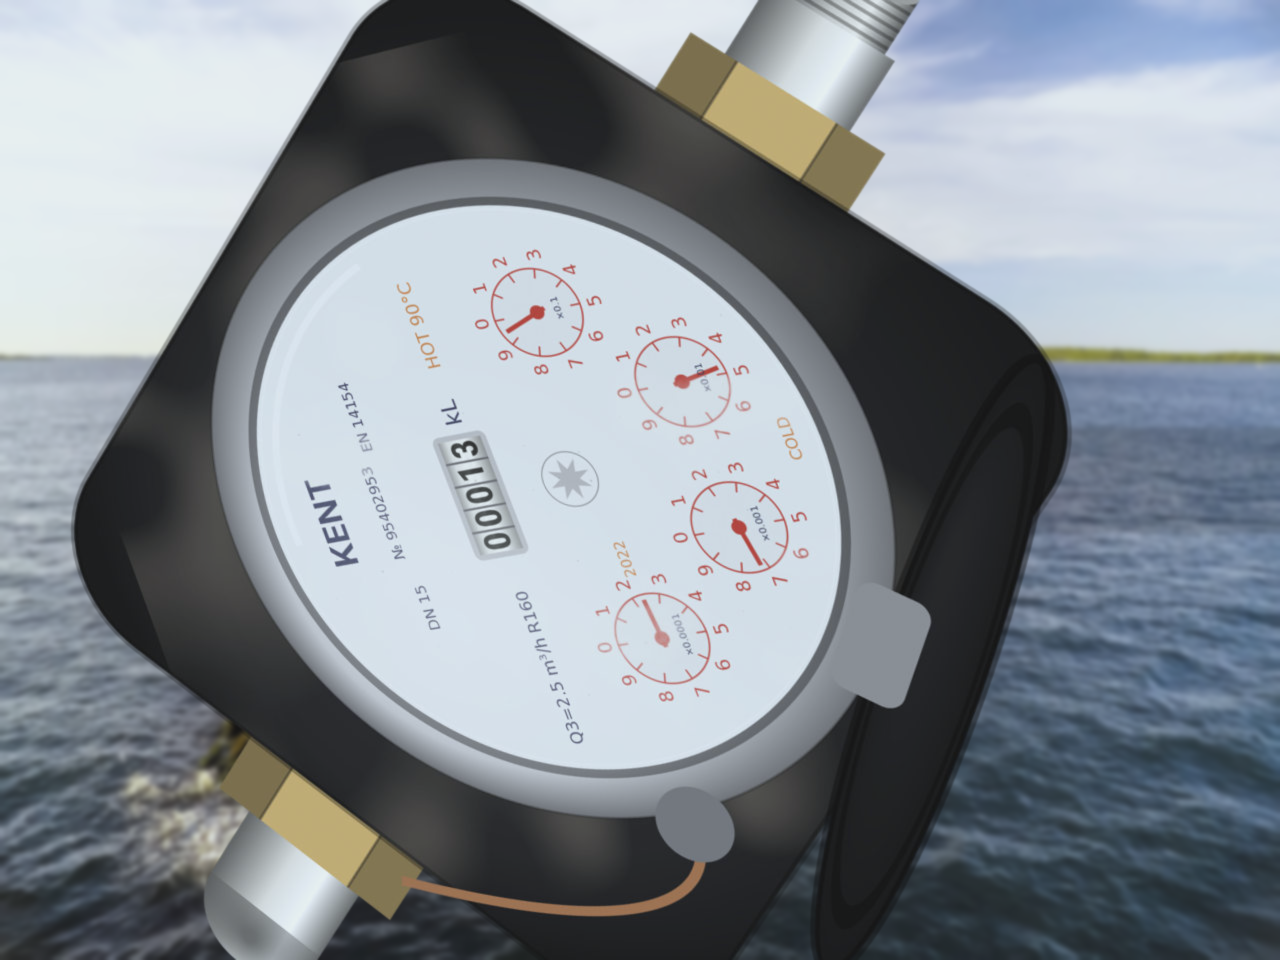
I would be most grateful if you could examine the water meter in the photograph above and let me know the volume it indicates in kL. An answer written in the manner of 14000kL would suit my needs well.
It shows 12.9472kL
